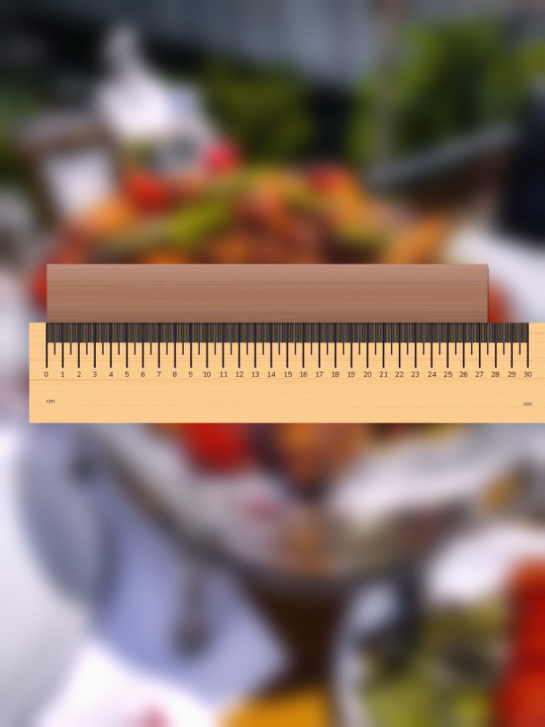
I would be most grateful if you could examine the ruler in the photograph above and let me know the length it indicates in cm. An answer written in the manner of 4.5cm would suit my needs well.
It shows 27.5cm
